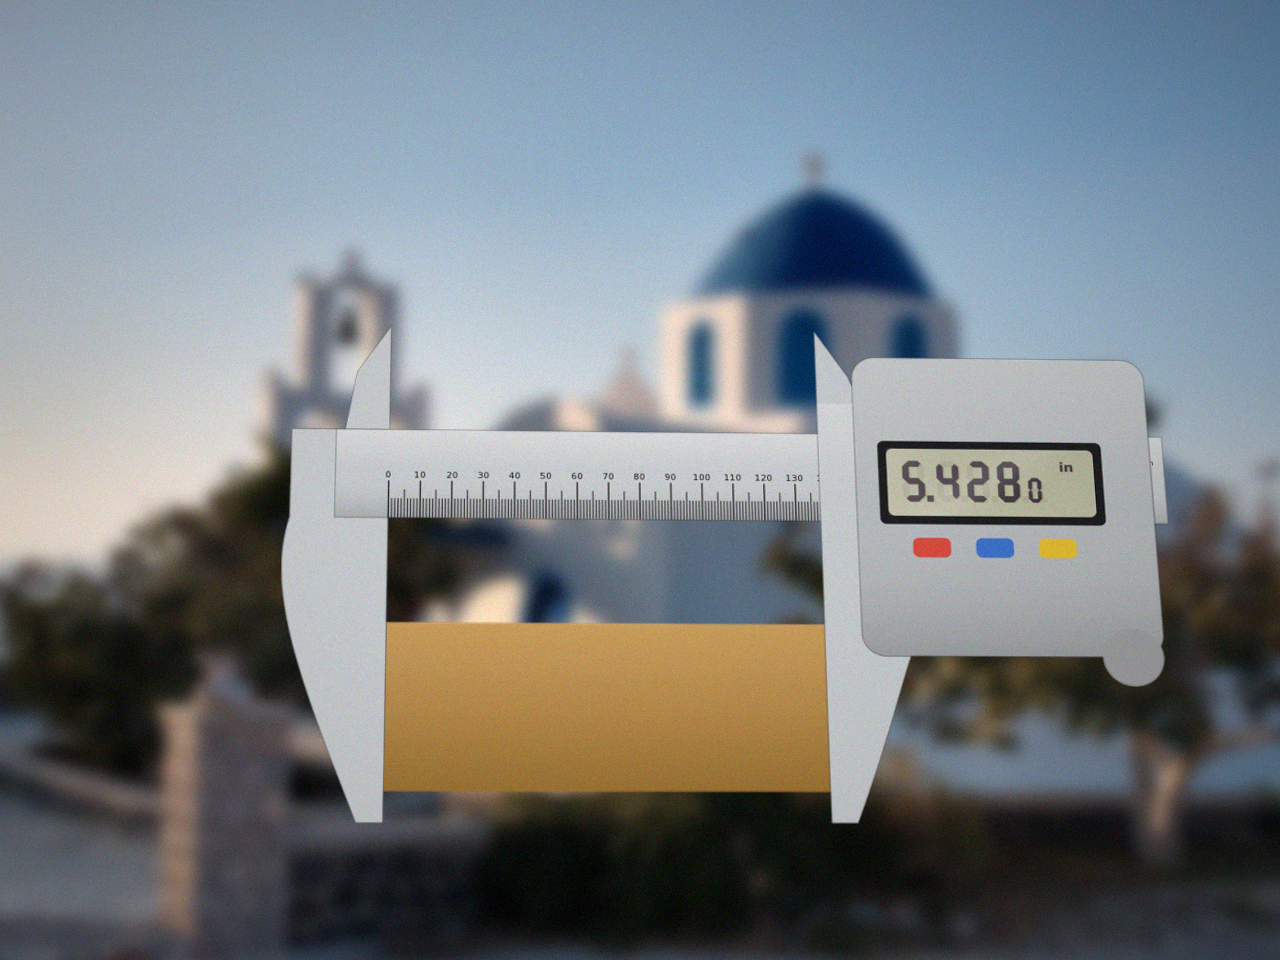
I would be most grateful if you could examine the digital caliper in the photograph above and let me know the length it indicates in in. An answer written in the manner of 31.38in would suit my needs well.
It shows 5.4280in
